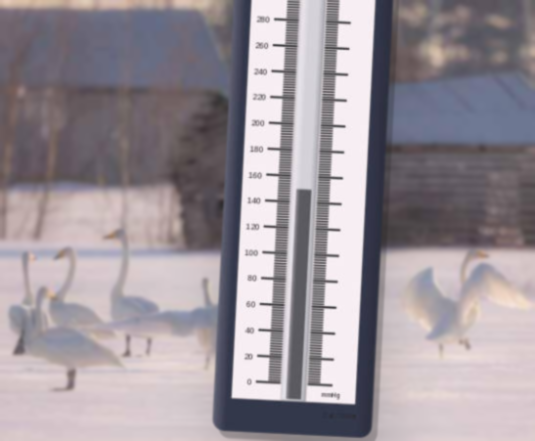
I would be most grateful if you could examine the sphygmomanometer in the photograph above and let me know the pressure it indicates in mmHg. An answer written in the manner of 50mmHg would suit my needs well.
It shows 150mmHg
